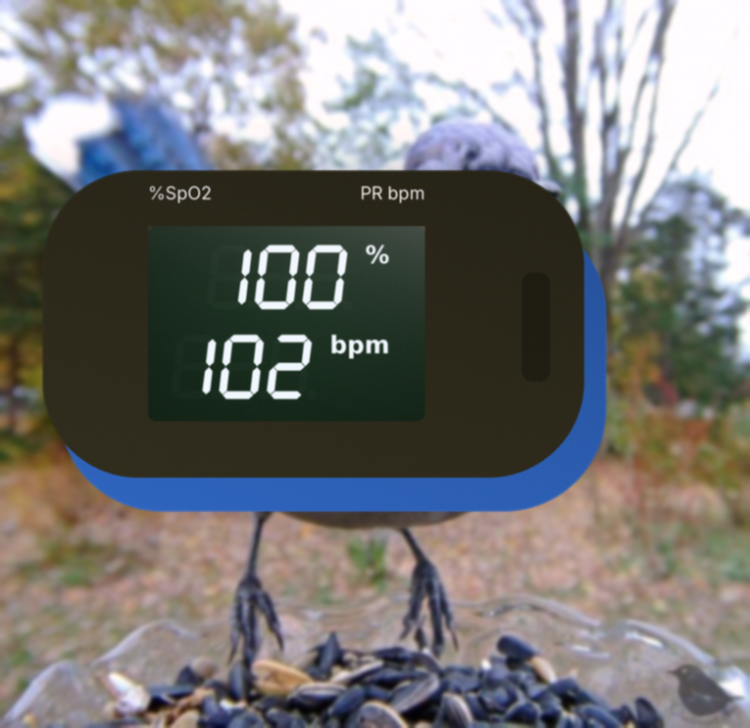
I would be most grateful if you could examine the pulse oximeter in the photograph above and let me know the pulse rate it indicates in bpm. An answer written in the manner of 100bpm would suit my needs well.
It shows 102bpm
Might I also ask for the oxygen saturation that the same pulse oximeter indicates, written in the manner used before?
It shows 100%
